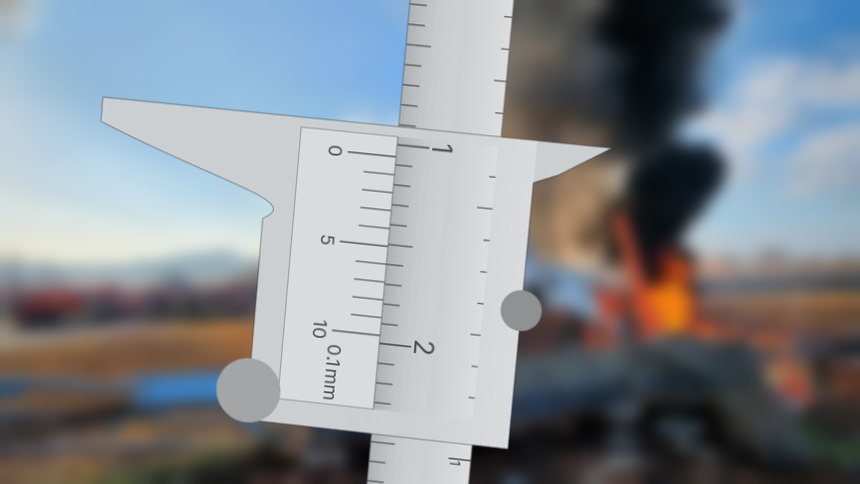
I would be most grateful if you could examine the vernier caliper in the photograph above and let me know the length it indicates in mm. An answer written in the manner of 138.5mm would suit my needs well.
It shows 10.6mm
